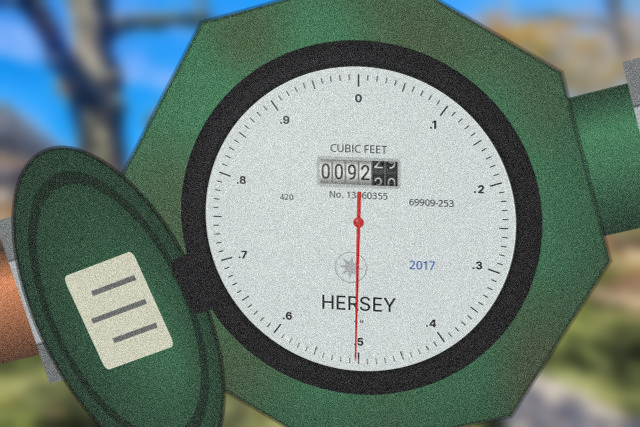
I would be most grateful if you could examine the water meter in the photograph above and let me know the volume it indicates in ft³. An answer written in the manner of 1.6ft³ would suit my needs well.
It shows 9229.50ft³
